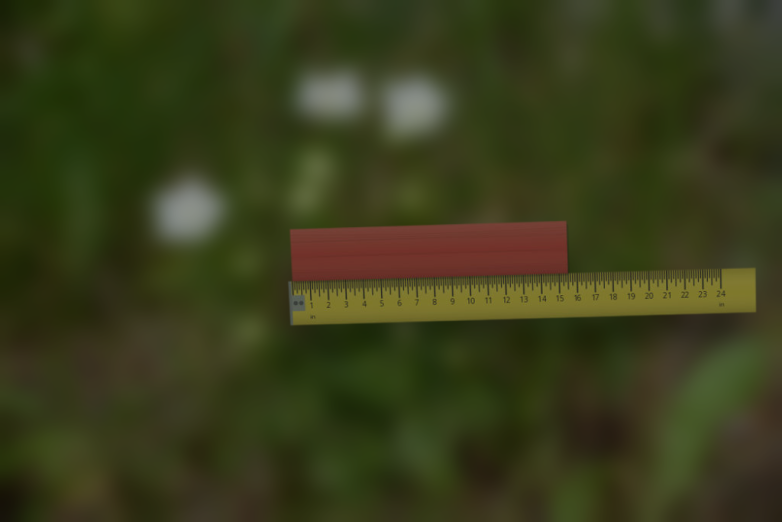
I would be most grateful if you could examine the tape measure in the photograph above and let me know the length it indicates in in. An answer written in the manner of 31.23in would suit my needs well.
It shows 15.5in
